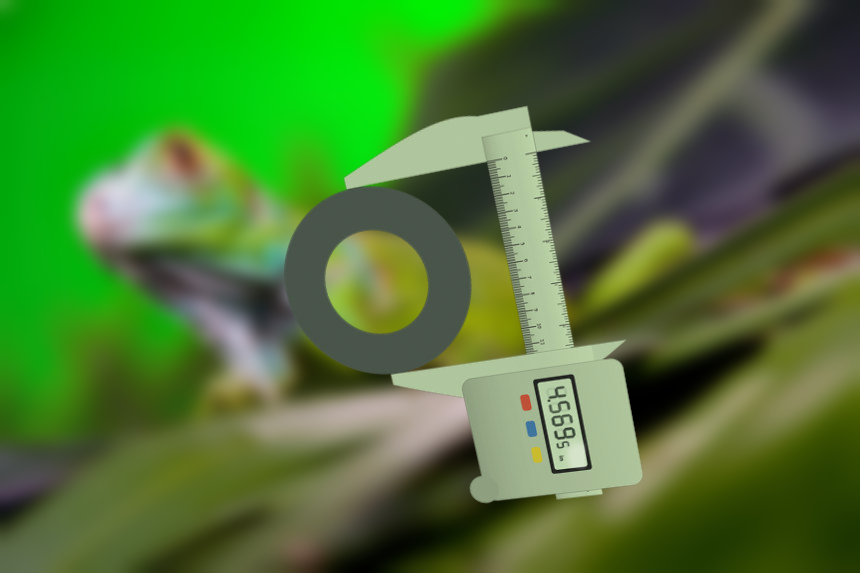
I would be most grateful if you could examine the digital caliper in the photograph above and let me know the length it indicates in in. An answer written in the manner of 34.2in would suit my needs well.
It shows 4.5695in
